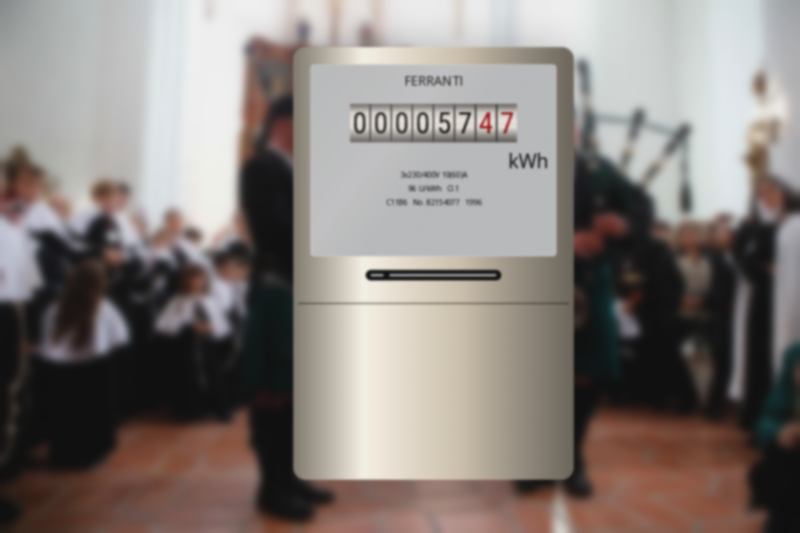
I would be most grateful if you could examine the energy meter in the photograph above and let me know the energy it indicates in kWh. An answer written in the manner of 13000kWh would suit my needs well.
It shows 57.47kWh
